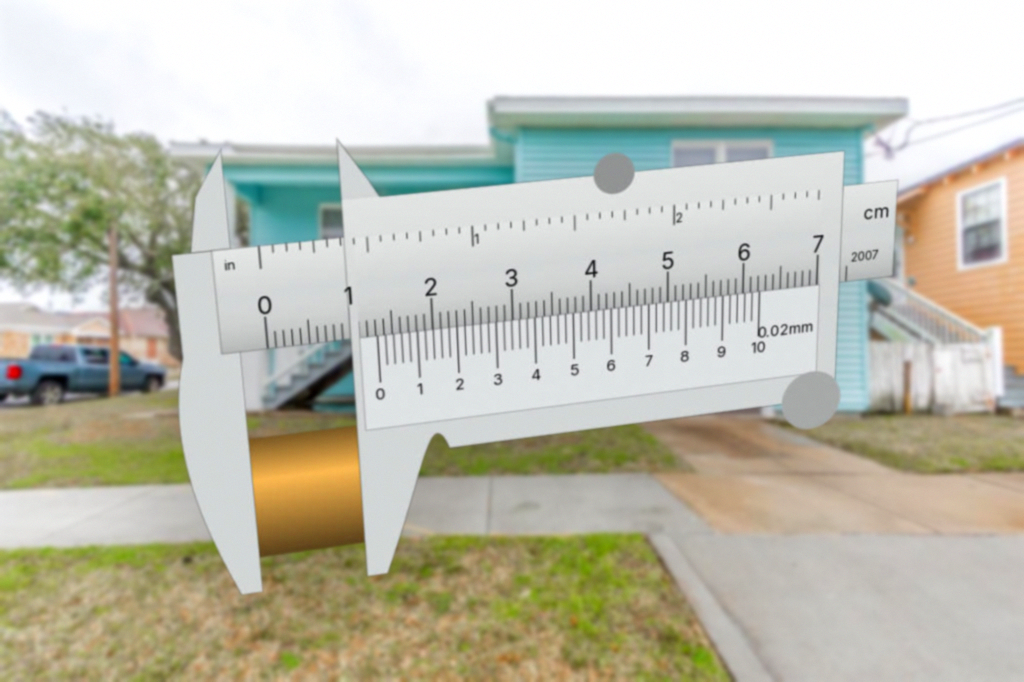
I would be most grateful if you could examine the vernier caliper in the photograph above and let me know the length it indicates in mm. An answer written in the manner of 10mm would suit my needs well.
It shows 13.2mm
